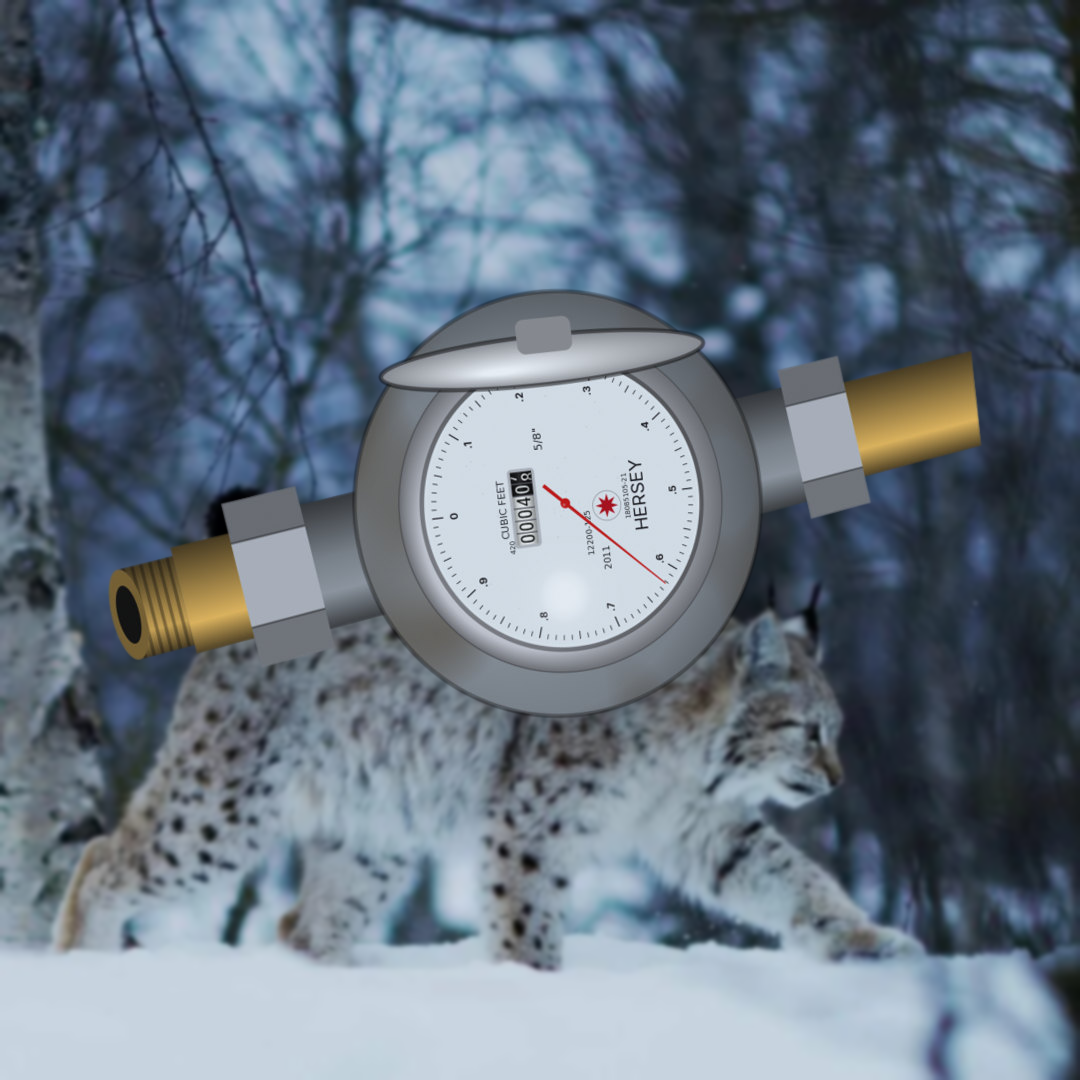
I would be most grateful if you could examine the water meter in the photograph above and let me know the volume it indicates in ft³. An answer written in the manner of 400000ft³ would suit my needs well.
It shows 407.62ft³
